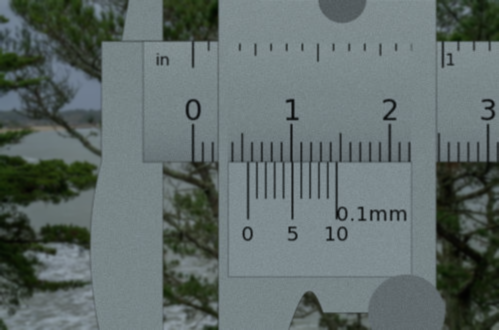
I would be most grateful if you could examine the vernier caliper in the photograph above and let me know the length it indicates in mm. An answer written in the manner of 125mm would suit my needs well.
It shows 5.6mm
